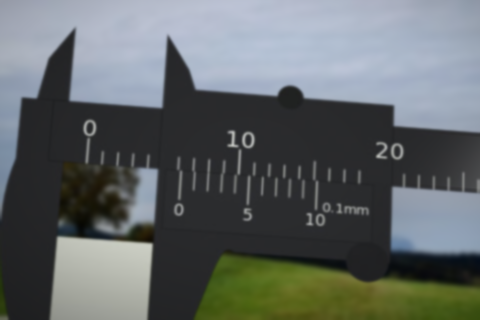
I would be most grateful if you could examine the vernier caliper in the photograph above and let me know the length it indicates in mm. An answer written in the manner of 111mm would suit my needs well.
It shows 6.2mm
